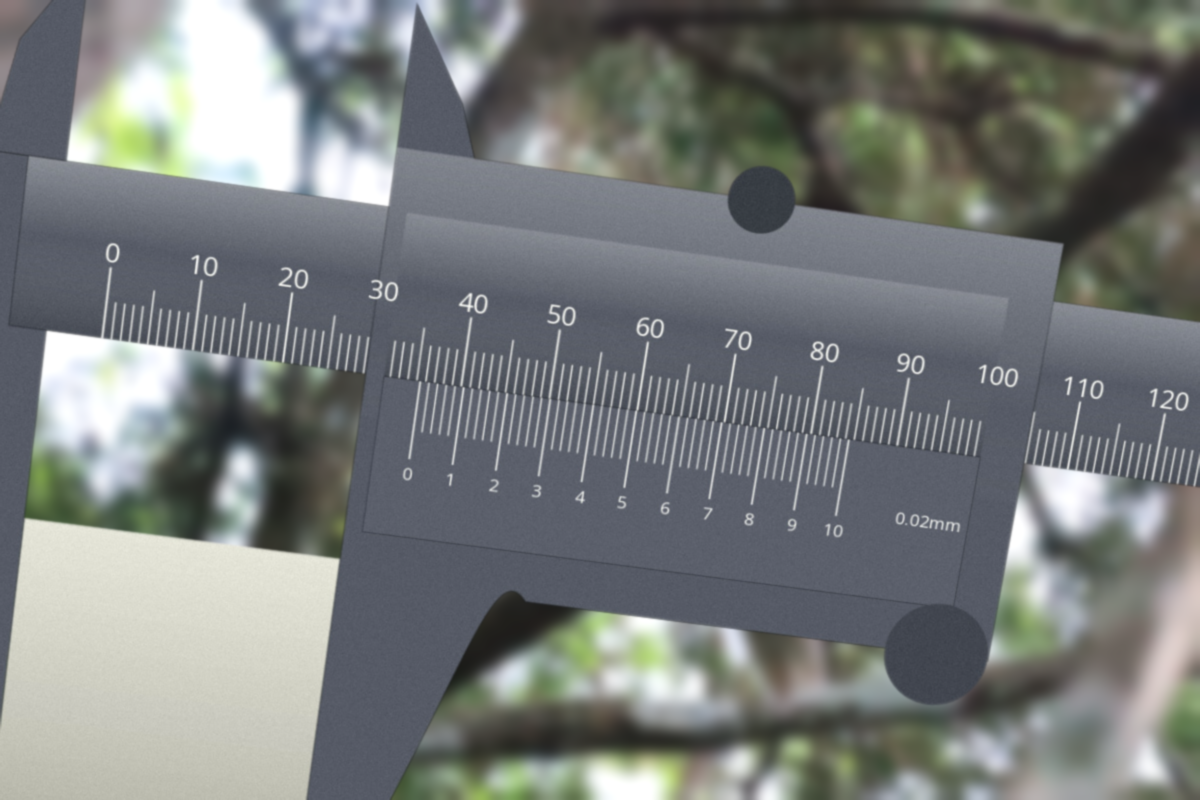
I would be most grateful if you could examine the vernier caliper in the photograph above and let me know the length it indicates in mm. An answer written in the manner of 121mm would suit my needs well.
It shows 35.4mm
